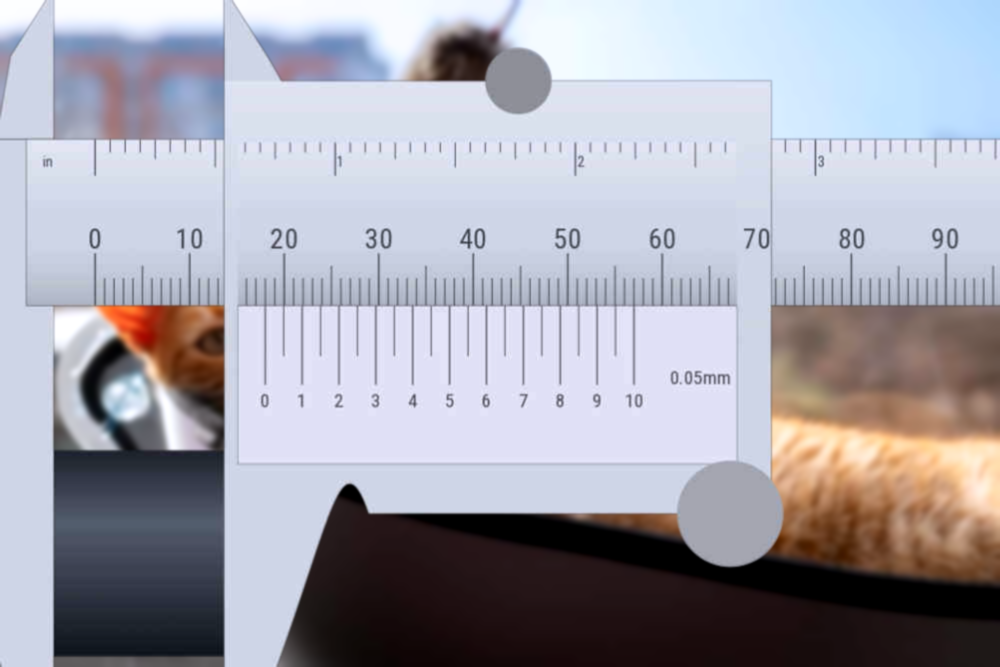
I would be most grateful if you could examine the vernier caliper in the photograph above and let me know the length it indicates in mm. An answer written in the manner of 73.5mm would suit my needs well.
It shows 18.0mm
